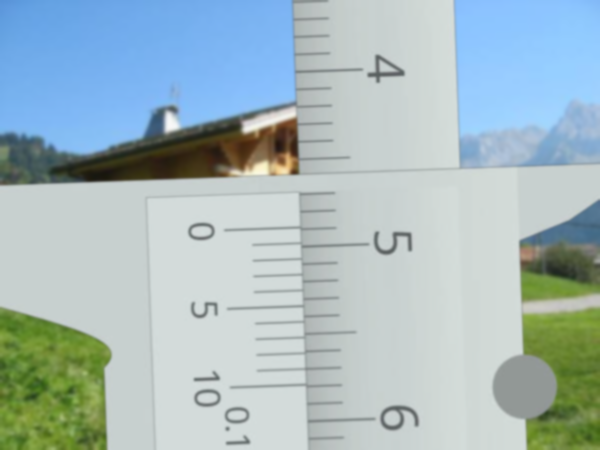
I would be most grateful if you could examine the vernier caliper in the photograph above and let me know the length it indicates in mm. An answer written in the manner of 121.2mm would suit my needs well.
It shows 48.9mm
